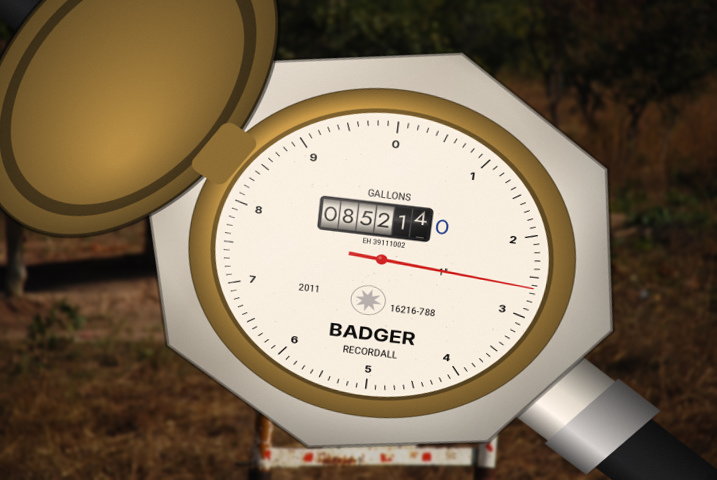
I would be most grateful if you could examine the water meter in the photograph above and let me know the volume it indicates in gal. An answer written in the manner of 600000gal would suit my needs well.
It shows 852142.6gal
